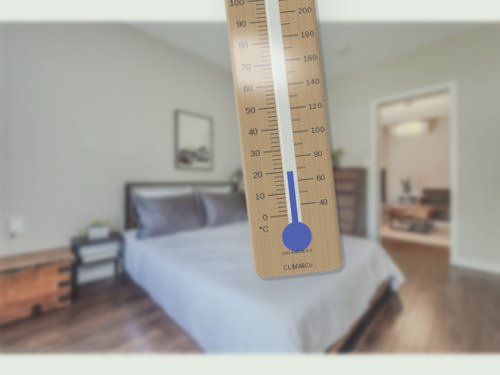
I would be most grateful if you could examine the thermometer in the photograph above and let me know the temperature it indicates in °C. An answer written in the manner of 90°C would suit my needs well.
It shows 20°C
